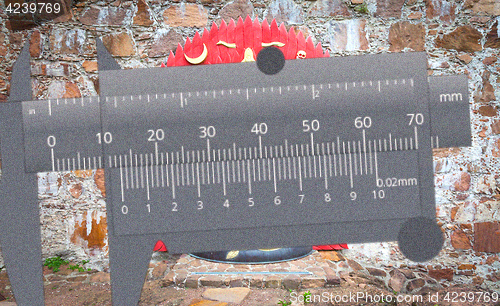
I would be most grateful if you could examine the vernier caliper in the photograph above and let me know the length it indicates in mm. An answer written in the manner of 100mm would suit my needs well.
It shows 13.0mm
